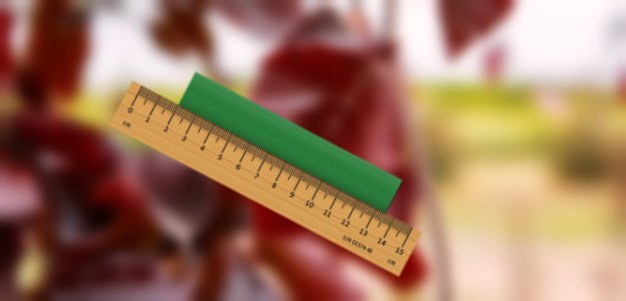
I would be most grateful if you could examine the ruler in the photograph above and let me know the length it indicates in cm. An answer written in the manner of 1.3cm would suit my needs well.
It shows 11.5cm
